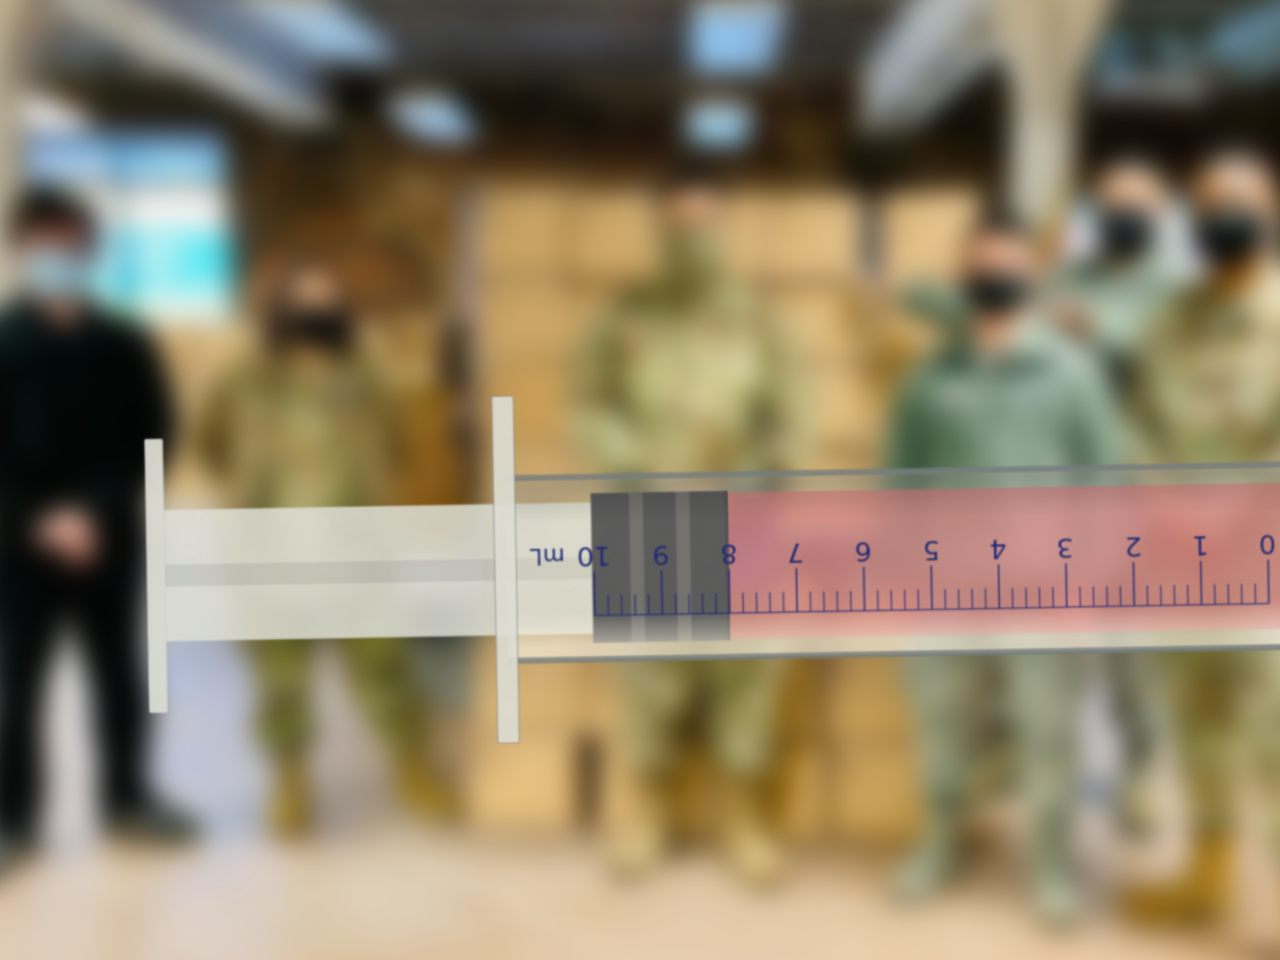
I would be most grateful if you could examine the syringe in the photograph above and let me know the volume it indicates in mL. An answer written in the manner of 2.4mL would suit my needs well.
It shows 8mL
